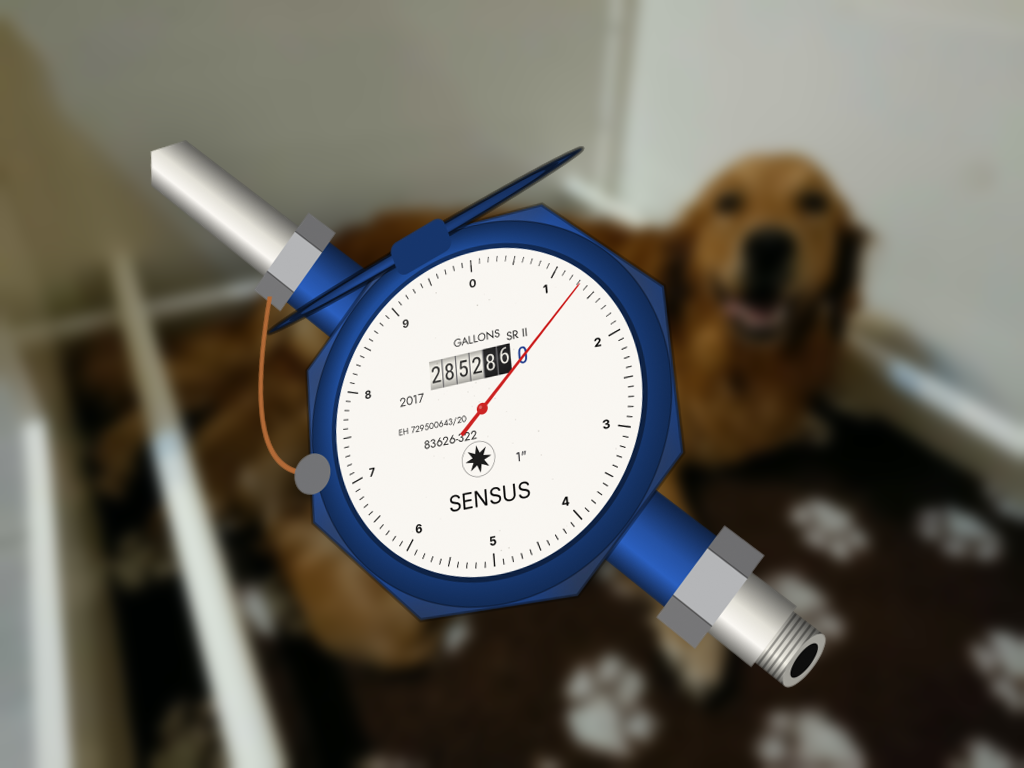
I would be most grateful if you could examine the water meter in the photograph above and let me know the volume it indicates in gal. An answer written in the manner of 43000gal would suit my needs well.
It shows 2852861.3gal
